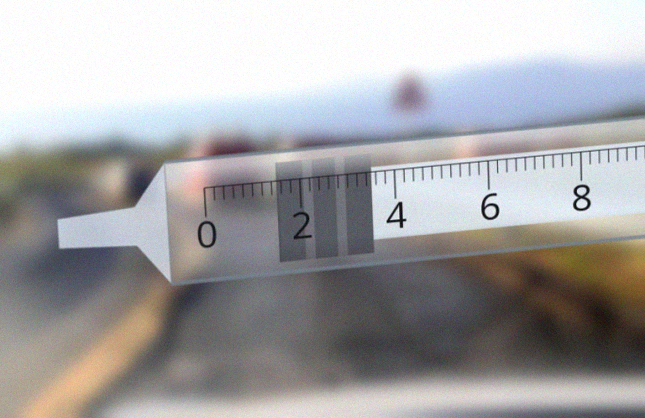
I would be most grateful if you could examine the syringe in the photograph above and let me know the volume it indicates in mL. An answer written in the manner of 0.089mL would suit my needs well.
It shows 1.5mL
